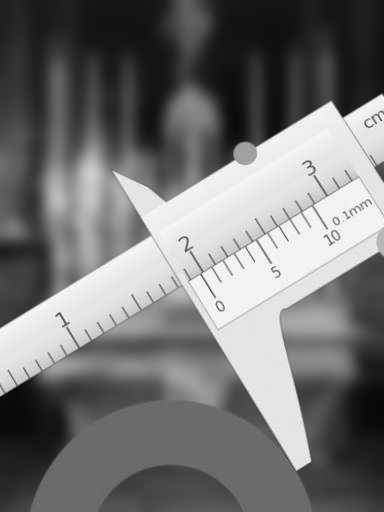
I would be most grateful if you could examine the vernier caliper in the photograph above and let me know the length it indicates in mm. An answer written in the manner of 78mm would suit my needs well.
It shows 19.8mm
